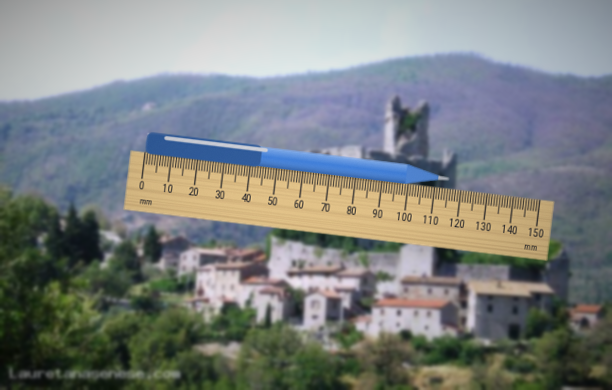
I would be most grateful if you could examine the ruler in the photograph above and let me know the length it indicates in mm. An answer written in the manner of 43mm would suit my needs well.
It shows 115mm
